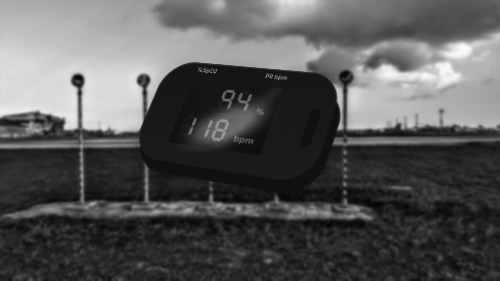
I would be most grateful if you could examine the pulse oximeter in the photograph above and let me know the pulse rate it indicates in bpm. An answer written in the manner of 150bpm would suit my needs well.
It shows 118bpm
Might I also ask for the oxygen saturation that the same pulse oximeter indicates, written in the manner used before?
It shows 94%
